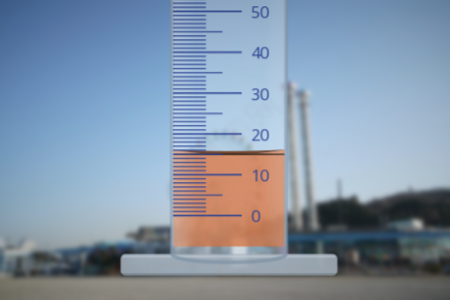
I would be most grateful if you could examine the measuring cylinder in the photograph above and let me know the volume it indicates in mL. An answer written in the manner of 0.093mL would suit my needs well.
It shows 15mL
